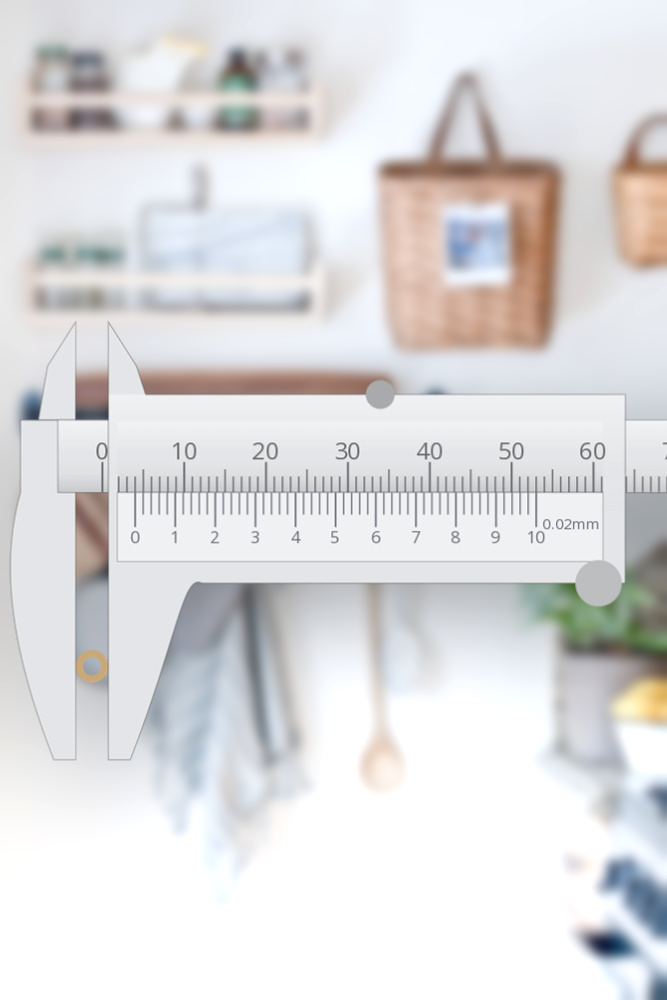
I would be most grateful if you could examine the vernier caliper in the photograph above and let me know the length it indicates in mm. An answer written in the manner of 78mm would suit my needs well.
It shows 4.0mm
